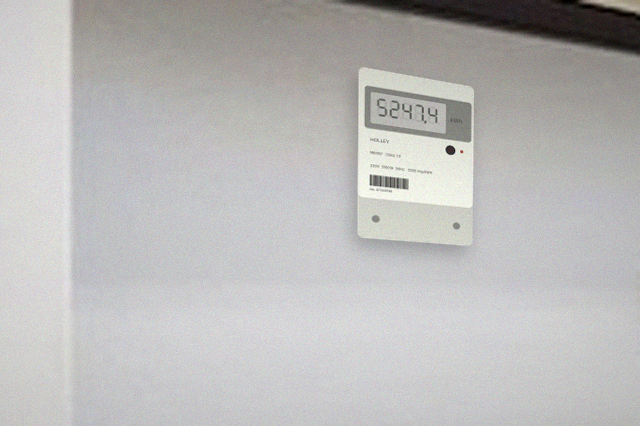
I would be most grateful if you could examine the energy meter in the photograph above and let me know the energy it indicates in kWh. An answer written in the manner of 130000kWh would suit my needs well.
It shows 5247.4kWh
